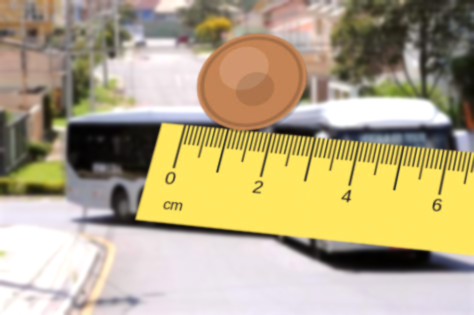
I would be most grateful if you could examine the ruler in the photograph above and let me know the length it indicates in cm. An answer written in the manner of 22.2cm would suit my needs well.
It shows 2.5cm
